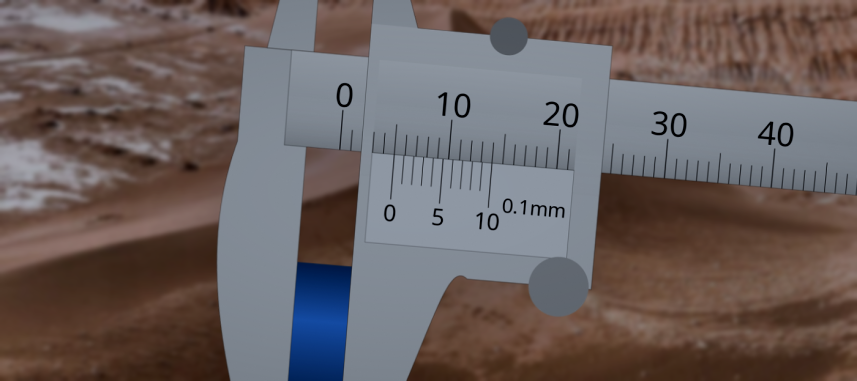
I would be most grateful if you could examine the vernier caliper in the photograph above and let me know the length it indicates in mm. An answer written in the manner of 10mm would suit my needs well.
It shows 5.0mm
